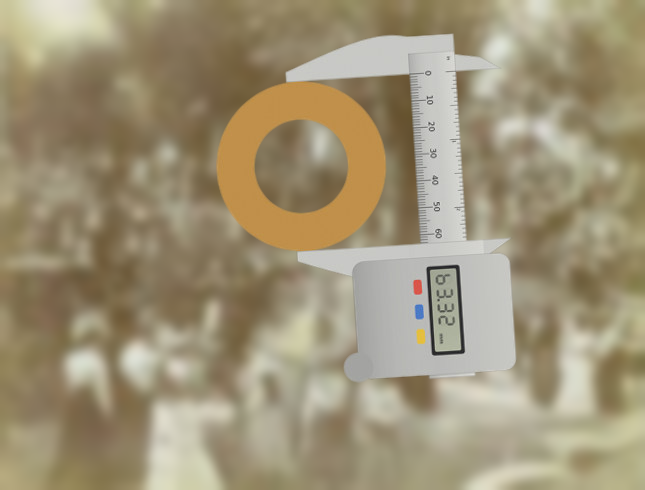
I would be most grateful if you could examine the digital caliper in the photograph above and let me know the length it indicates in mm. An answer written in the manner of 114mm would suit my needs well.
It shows 63.32mm
